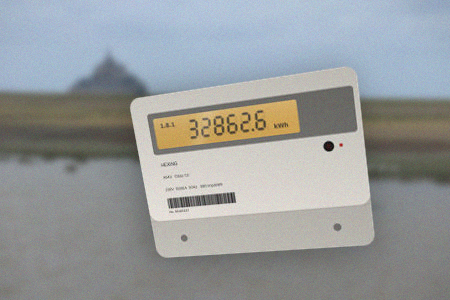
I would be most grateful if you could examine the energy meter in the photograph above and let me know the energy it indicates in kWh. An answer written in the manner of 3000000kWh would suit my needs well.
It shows 32862.6kWh
